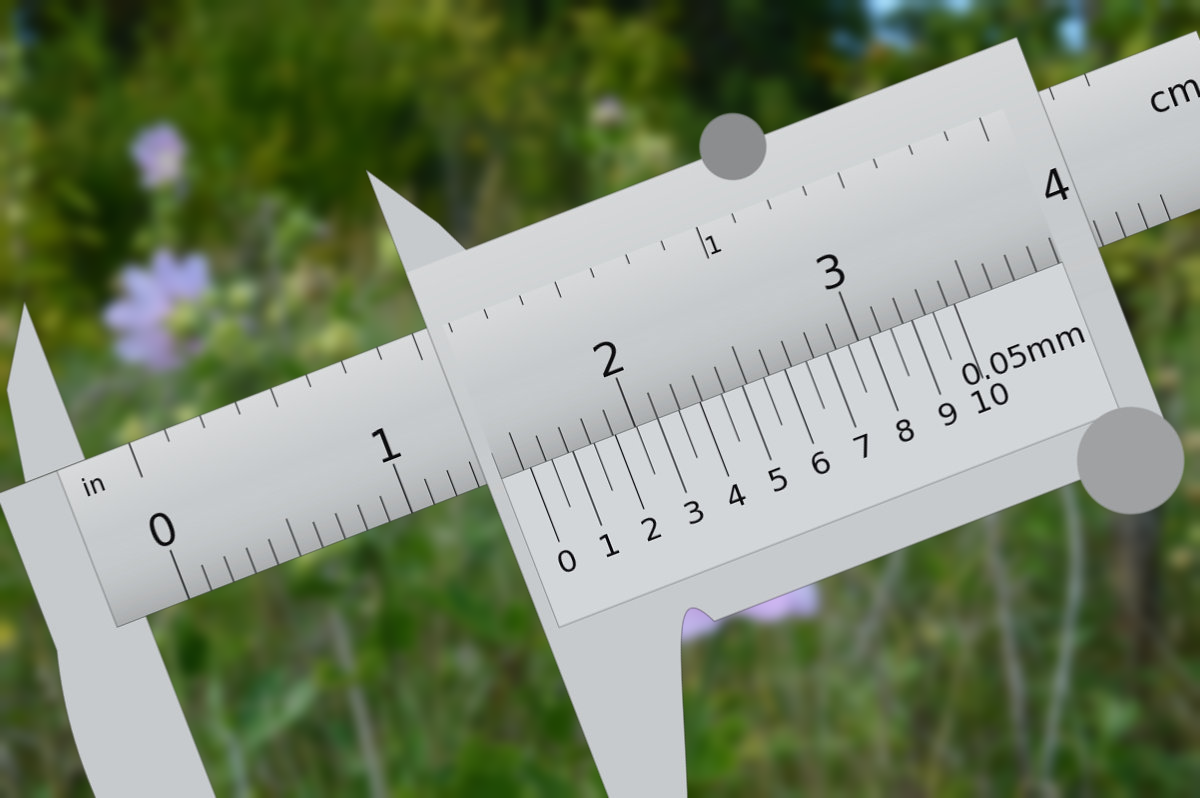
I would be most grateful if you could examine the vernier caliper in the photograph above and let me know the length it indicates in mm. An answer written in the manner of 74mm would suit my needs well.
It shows 15.30mm
